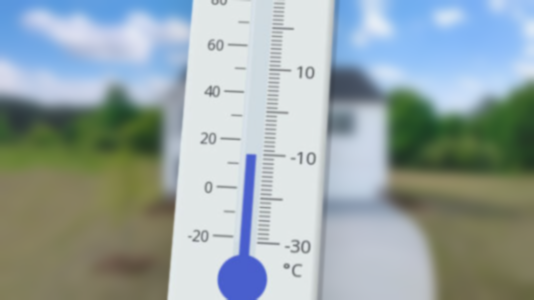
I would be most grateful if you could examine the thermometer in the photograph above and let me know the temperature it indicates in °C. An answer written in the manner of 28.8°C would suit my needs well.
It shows -10°C
